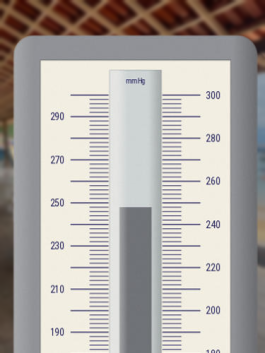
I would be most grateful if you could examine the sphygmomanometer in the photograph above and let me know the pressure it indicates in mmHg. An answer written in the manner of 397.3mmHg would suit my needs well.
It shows 248mmHg
